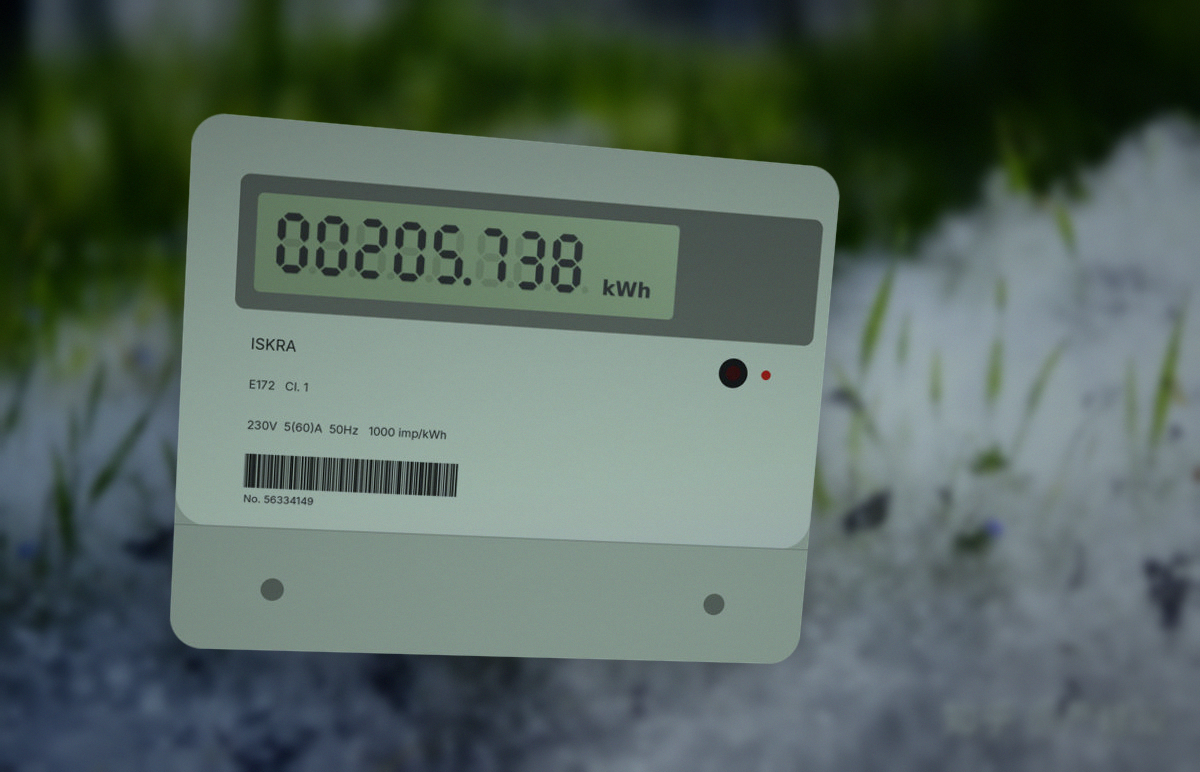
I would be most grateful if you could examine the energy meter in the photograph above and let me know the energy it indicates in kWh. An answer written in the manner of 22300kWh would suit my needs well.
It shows 205.738kWh
